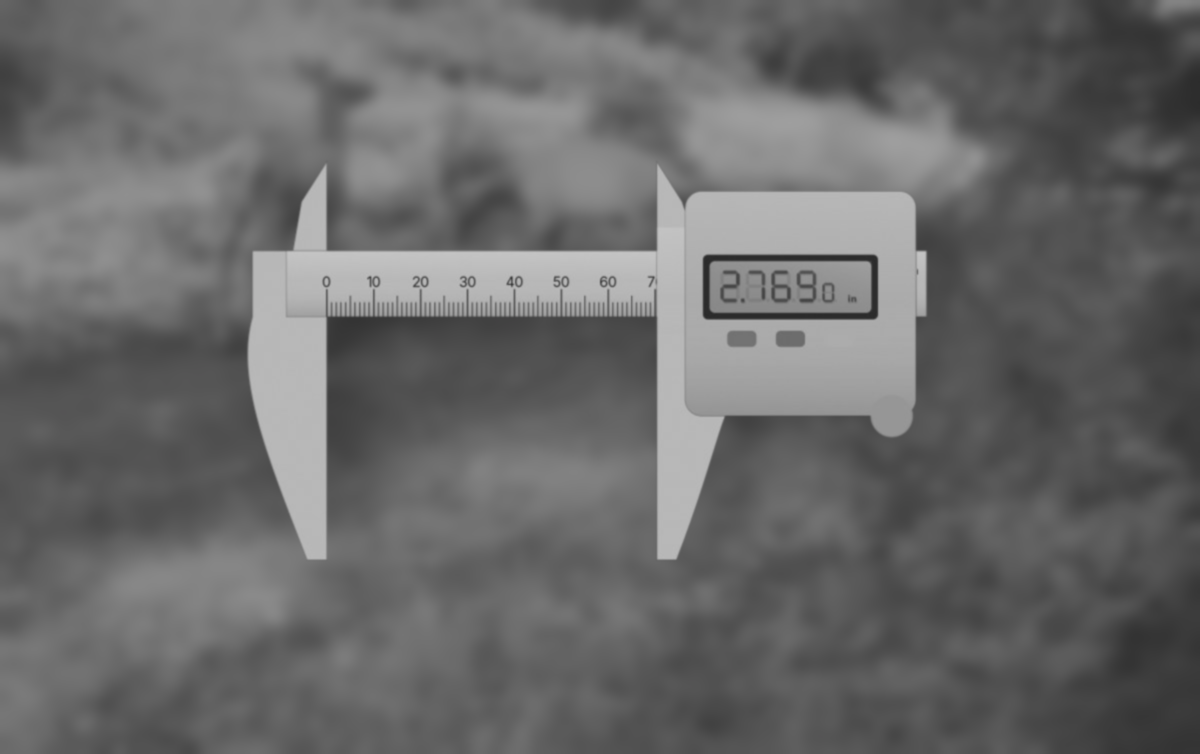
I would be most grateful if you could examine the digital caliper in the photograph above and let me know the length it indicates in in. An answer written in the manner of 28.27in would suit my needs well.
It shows 2.7690in
